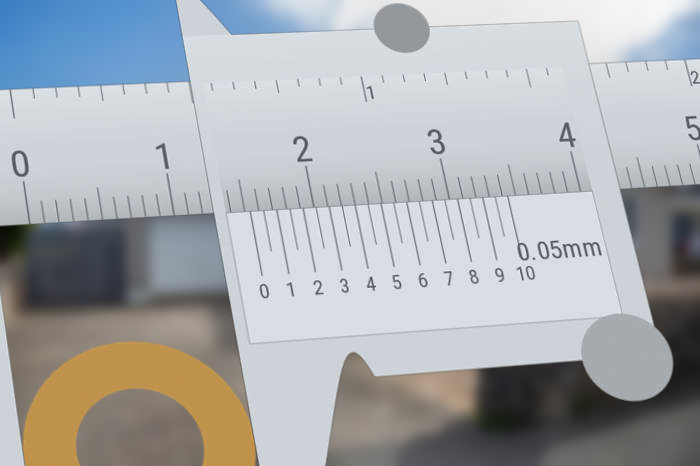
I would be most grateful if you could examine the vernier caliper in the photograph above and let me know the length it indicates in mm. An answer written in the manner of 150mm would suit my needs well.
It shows 15.4mm
